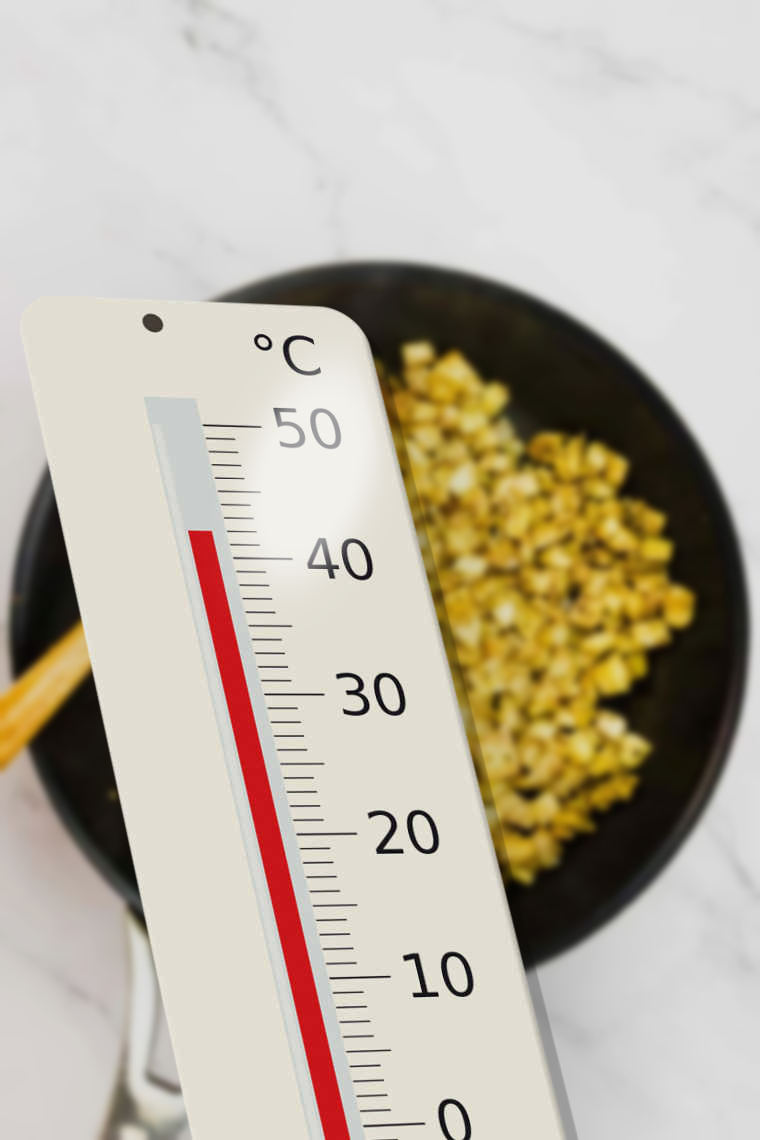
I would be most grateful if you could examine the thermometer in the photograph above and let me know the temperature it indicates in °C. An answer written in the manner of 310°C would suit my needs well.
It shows 42°C
